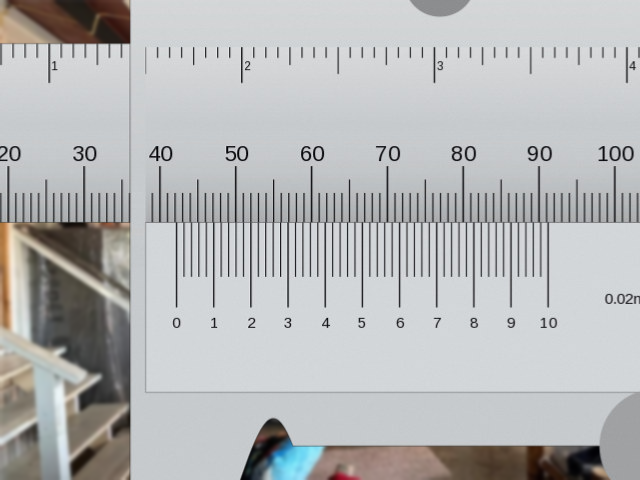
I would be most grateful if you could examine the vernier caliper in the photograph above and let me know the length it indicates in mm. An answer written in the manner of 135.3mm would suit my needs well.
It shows 42.2mm
